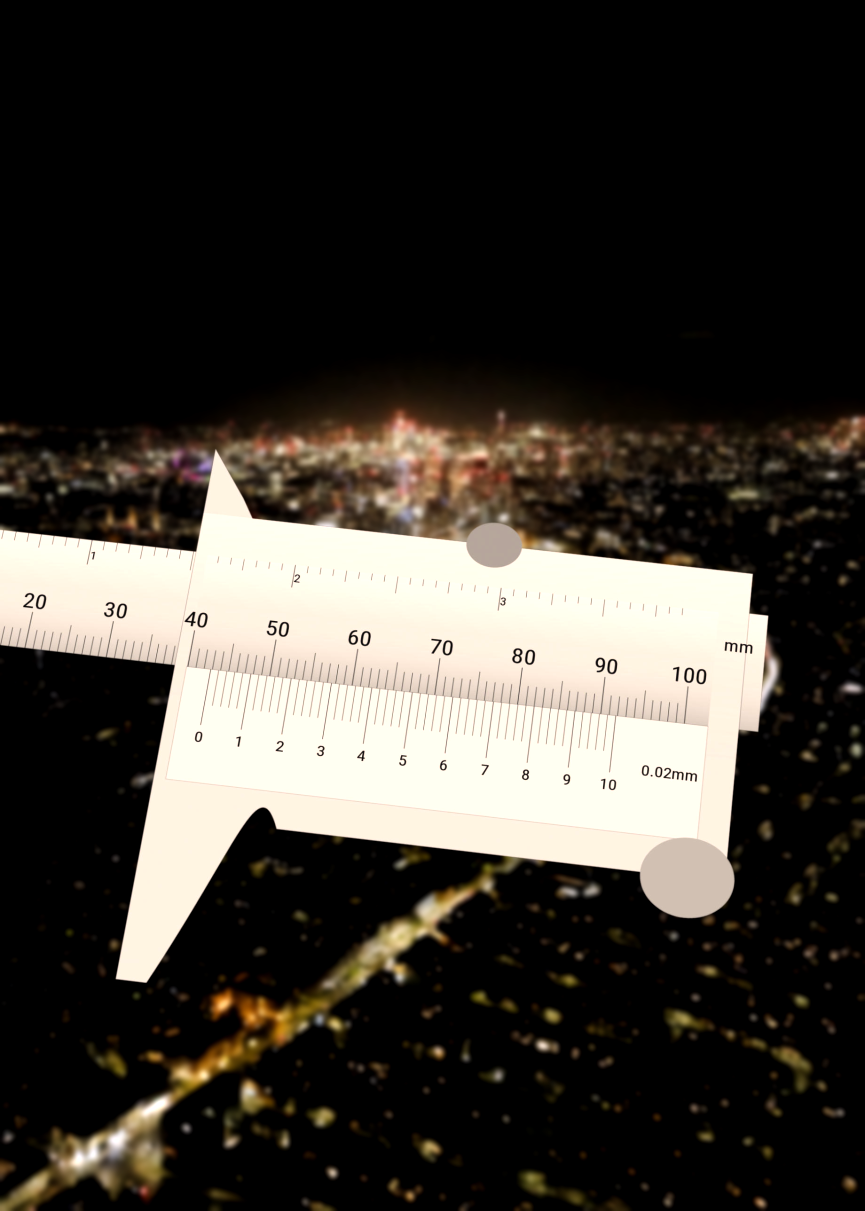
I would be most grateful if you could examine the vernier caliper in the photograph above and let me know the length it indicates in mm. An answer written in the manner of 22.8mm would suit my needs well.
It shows 42.8mm
